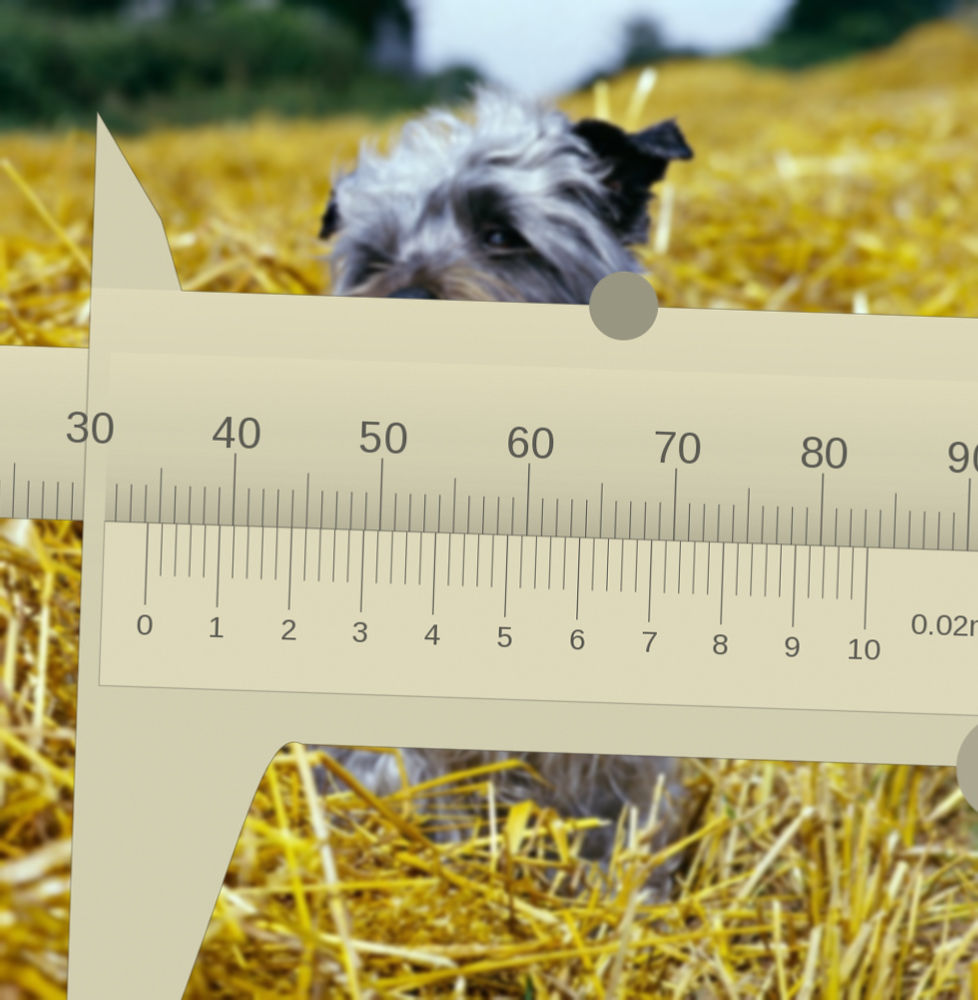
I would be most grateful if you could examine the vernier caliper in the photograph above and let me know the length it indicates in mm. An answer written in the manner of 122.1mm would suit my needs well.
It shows 34.2mm
